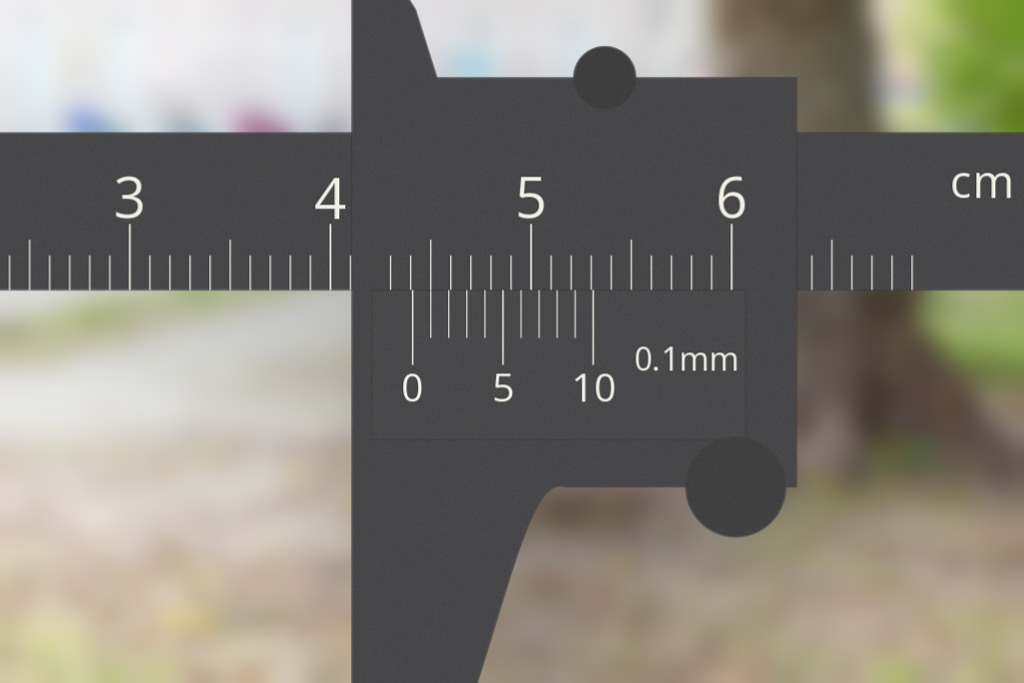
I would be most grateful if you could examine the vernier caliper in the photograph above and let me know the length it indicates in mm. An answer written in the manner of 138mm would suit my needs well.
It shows 44.1mm
